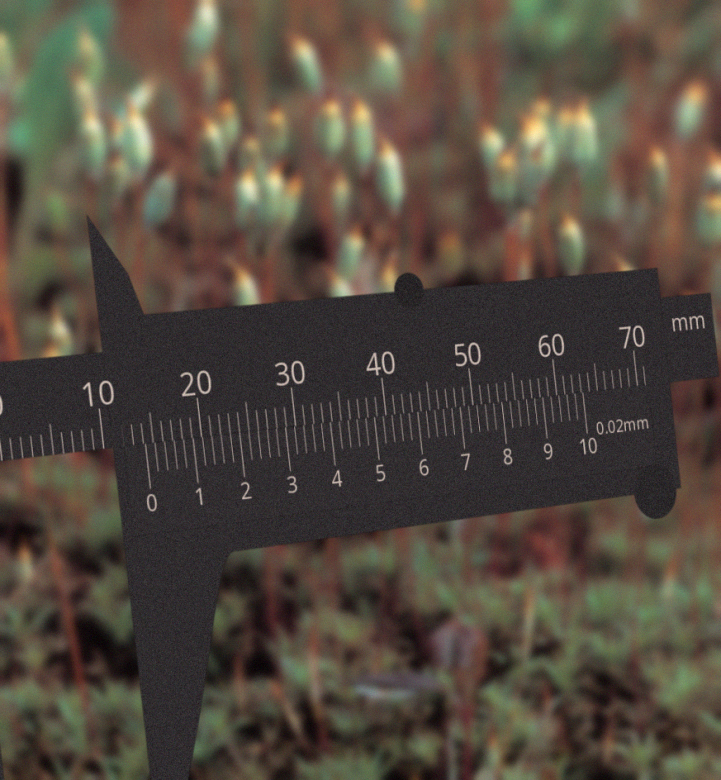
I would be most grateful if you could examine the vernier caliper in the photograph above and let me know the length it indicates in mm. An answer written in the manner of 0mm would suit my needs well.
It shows 14.2mm
